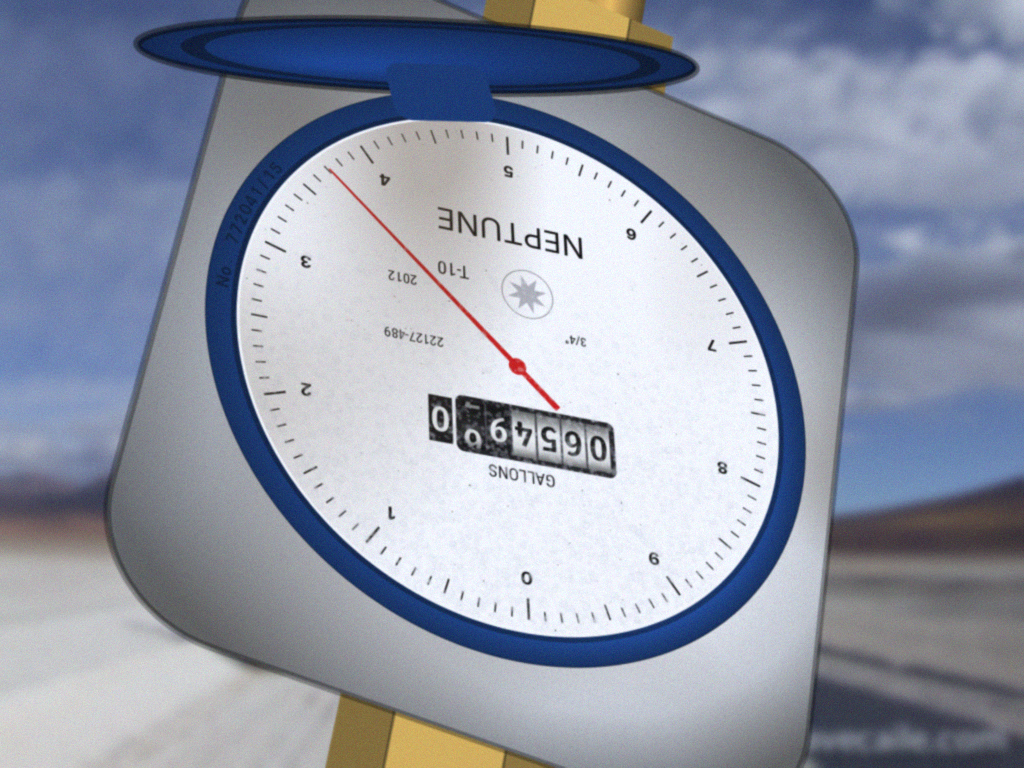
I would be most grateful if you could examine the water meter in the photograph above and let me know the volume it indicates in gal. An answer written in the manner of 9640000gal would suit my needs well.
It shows 654963.7gal
